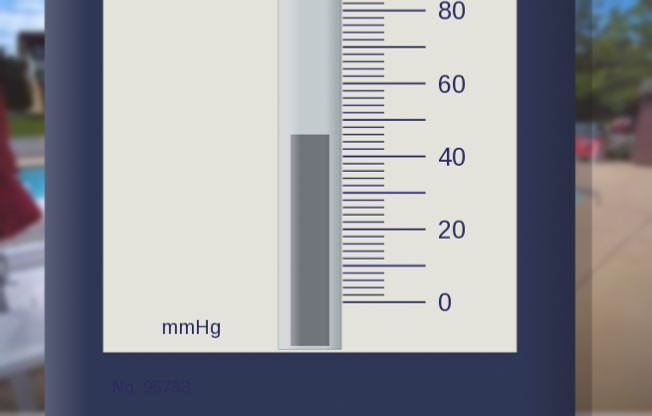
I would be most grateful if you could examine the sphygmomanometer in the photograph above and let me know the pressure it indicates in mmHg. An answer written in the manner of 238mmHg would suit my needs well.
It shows 46mmHg
